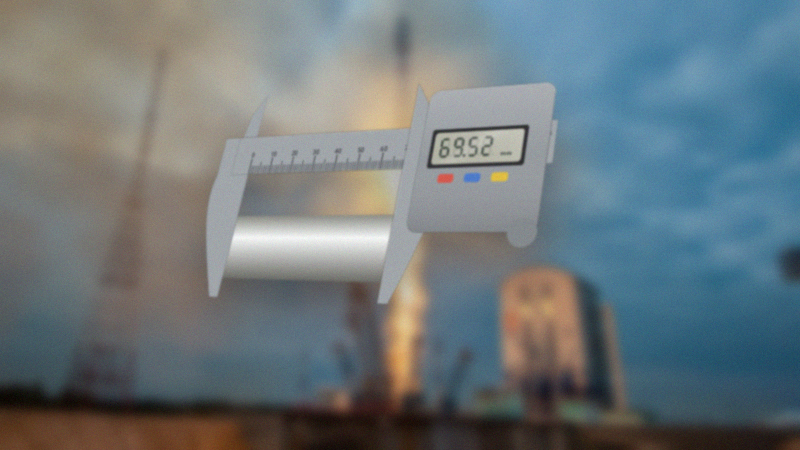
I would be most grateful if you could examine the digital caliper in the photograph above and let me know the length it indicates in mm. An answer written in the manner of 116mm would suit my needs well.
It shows 69.52mm
